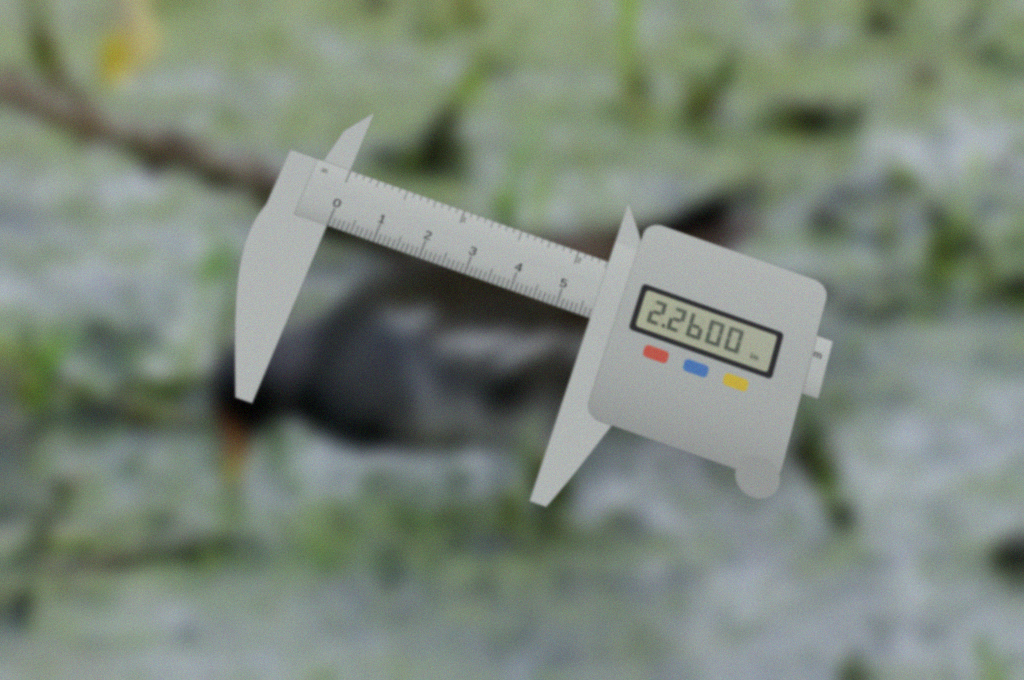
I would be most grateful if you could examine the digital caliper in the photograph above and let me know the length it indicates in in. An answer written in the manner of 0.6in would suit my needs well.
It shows 2.2600in
